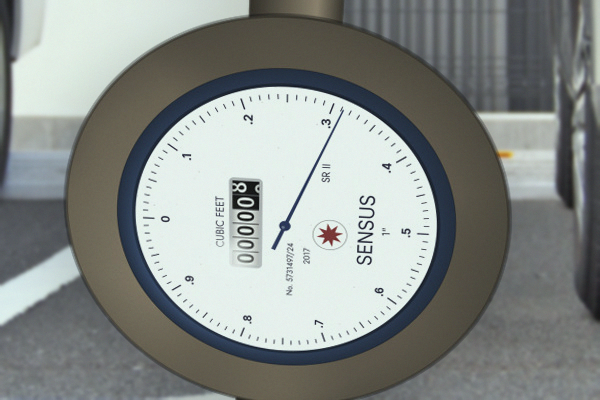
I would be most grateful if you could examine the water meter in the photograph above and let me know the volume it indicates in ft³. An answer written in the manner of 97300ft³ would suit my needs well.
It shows 8.31ft³
